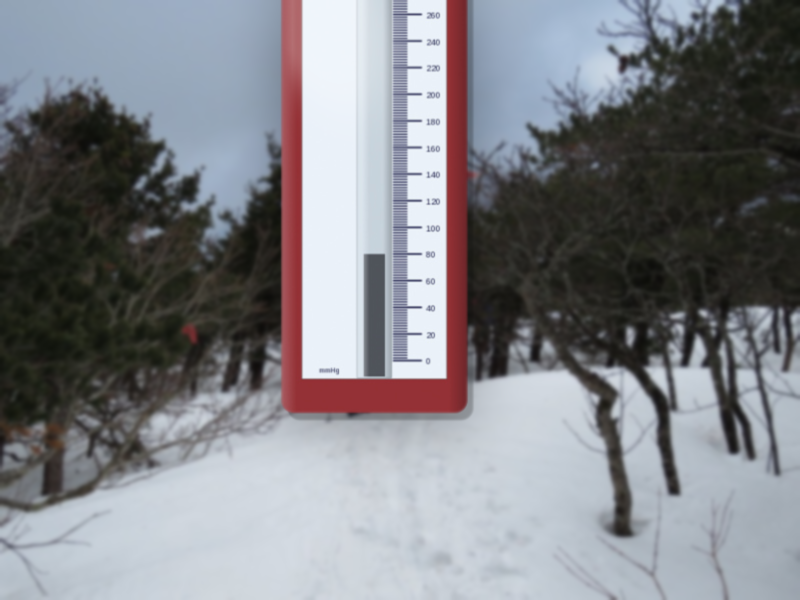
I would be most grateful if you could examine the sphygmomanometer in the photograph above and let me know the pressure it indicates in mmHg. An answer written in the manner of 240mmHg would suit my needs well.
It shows 80mmHg
